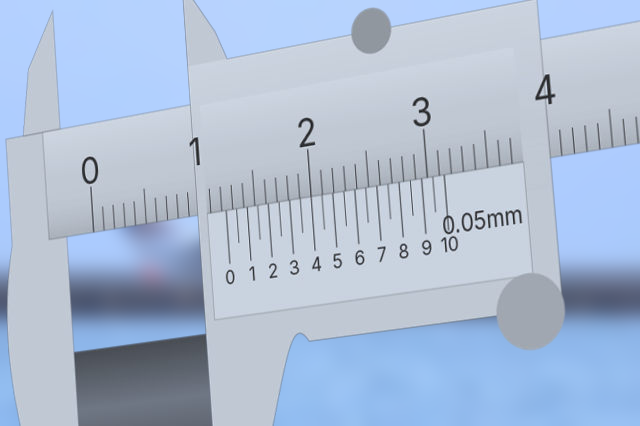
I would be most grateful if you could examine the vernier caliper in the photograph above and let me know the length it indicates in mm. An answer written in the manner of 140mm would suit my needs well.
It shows 12.4mm
